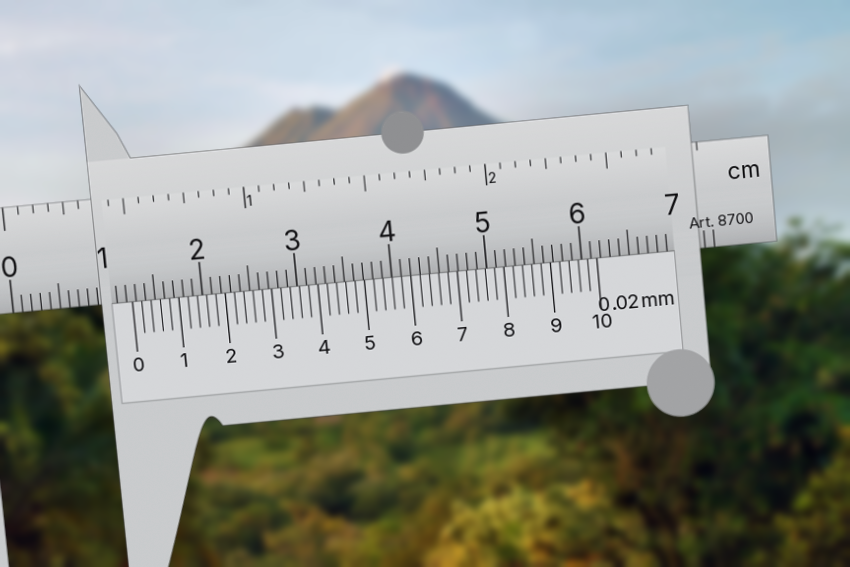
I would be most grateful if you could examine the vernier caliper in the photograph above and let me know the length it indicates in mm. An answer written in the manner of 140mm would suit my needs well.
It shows 12.6mm
